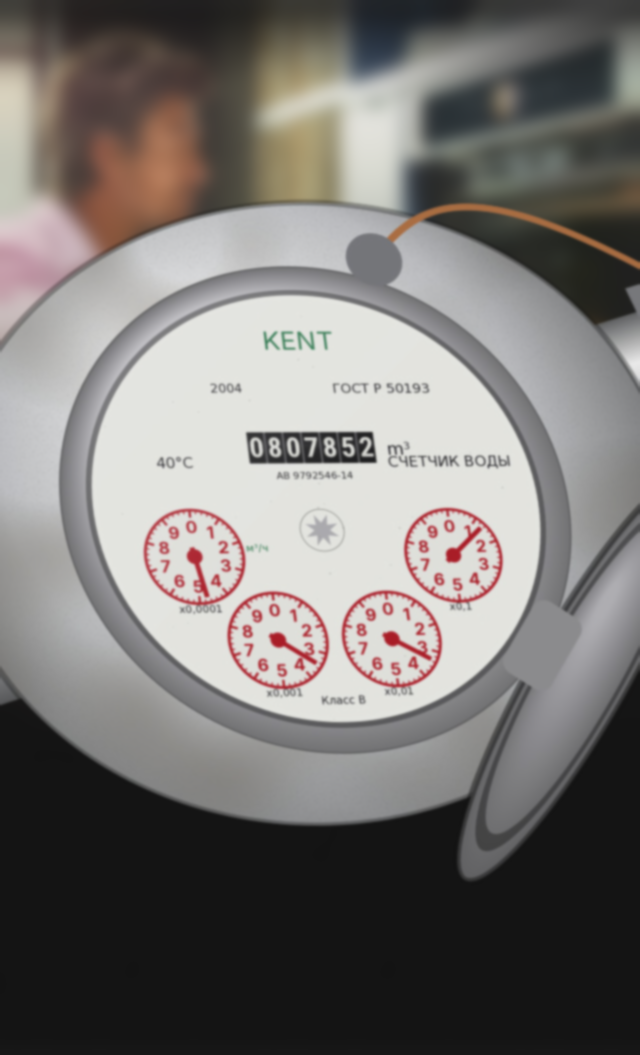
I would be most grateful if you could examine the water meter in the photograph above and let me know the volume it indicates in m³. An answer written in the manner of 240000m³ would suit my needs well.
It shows 807852.1334m³
